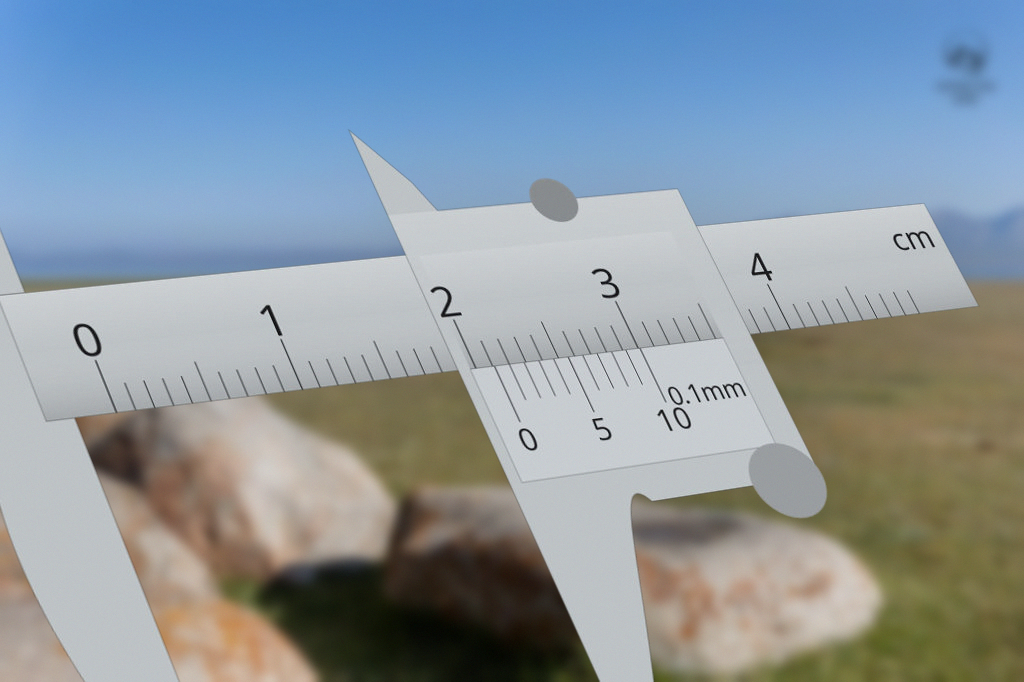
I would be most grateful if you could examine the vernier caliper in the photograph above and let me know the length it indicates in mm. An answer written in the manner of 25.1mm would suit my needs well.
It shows 21.1mm
